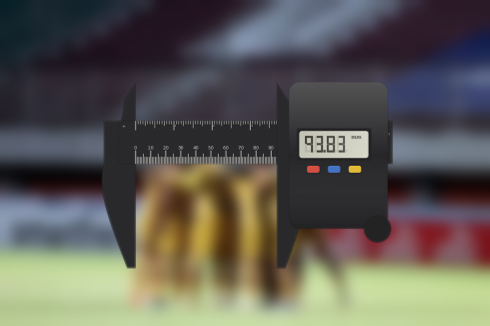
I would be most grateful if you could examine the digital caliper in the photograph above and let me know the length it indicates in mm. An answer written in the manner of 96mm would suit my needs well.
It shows 93.83mm
